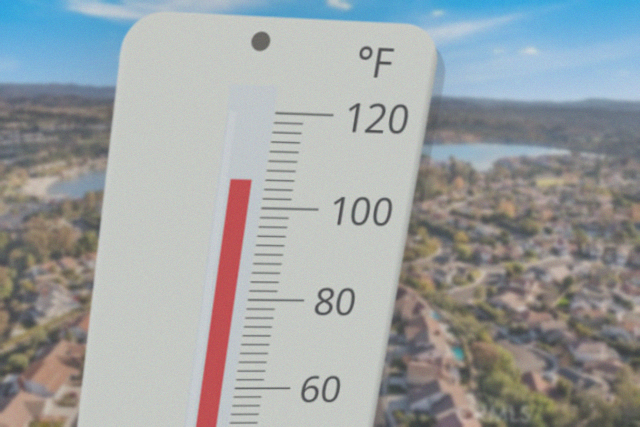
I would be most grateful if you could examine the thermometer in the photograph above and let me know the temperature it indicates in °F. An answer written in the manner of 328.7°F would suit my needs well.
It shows 106°F
